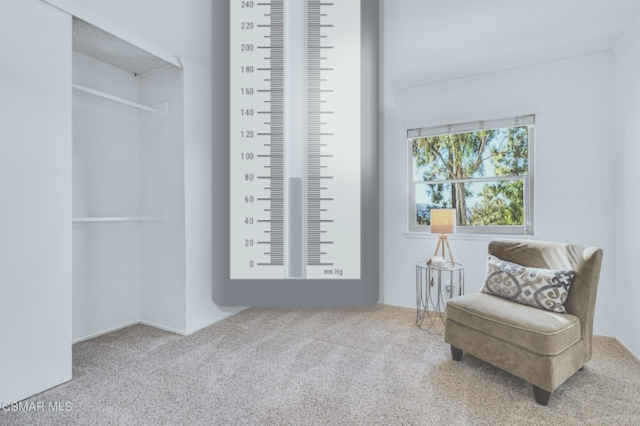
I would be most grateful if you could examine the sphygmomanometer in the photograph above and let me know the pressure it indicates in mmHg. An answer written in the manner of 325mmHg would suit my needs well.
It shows 80mmHg
